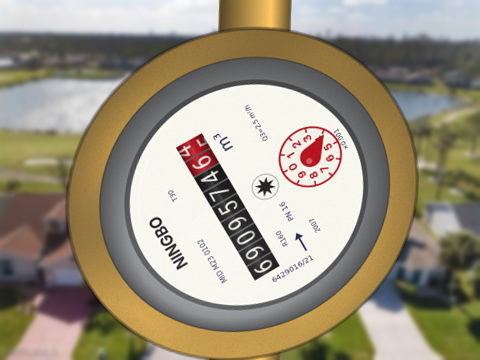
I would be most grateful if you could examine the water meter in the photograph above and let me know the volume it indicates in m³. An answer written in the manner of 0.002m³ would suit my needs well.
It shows 6909574.644m³
